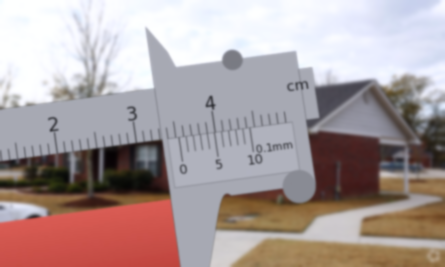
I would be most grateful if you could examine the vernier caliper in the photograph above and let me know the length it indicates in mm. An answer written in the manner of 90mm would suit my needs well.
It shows 35.4mm
